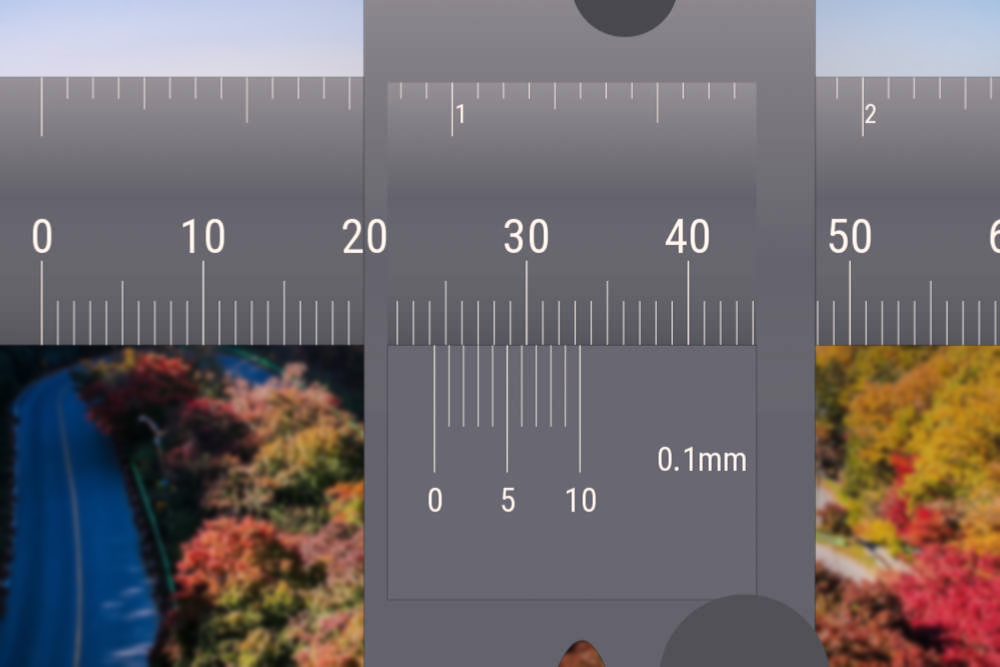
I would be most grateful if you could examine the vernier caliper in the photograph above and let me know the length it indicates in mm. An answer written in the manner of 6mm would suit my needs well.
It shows 24.3mm
